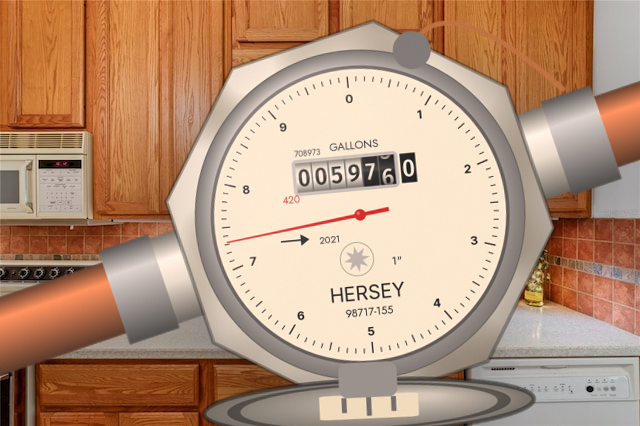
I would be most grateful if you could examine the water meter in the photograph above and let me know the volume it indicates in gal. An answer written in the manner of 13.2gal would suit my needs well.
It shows 59757.3gal
